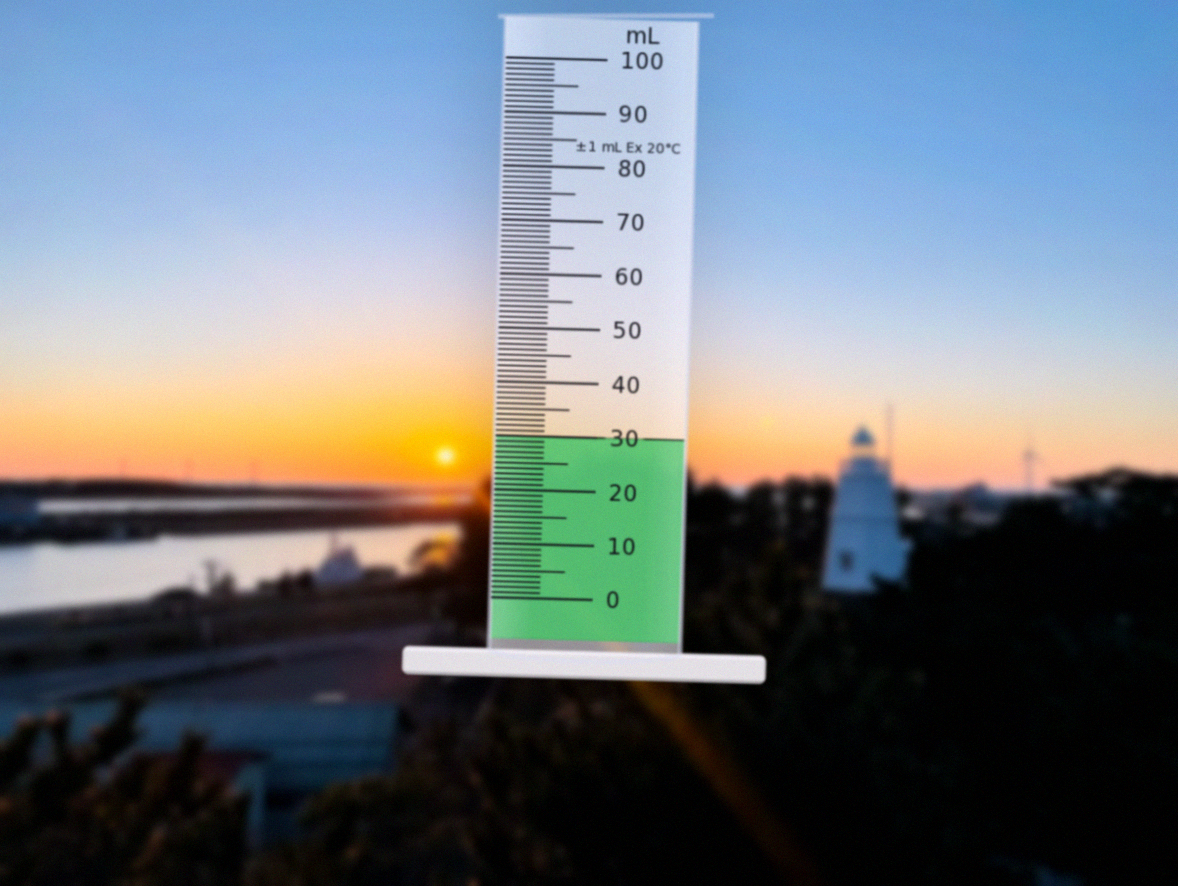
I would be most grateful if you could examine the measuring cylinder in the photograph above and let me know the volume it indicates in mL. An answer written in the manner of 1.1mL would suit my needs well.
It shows 30mL
